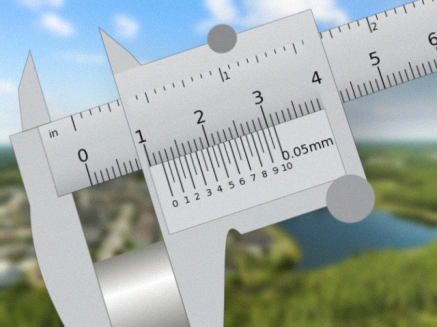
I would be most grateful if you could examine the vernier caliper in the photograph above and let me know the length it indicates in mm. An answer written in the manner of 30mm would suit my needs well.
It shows 12.0mm
